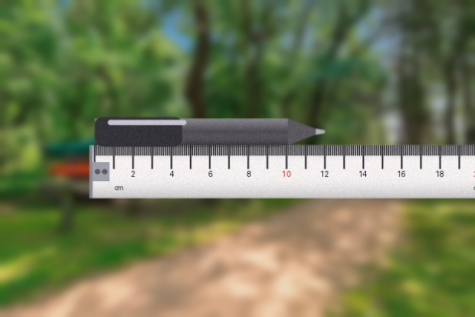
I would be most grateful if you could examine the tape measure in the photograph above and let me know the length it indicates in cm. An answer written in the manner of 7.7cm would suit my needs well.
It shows 12cm
